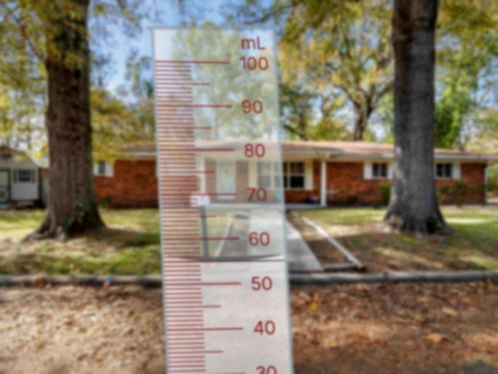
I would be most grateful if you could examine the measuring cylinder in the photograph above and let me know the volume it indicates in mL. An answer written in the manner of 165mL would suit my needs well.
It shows 55mL
